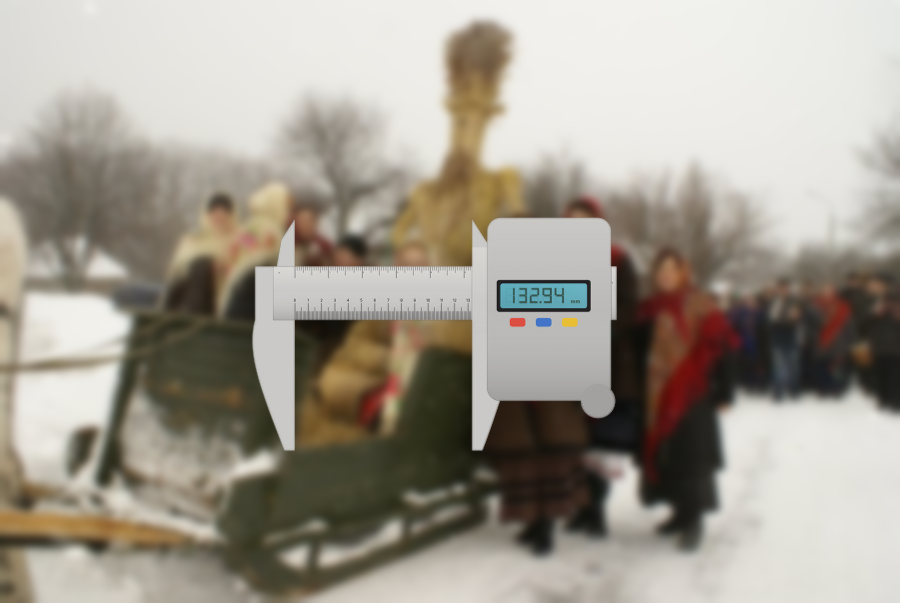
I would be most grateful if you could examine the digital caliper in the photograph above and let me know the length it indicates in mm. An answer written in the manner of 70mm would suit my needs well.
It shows 132.94mm
